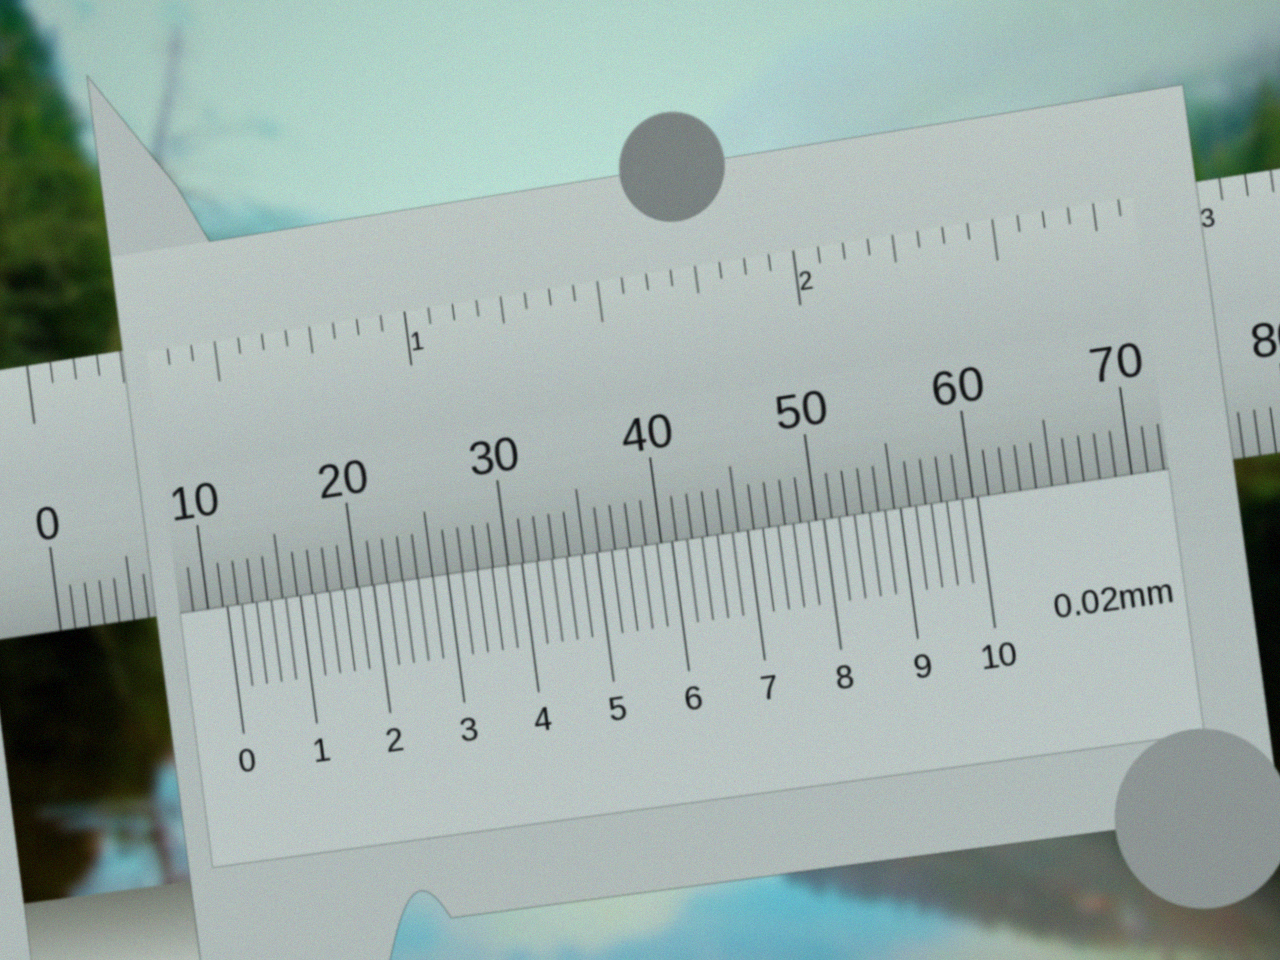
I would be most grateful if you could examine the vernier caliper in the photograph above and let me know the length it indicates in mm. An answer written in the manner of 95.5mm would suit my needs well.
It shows 11.3mm
